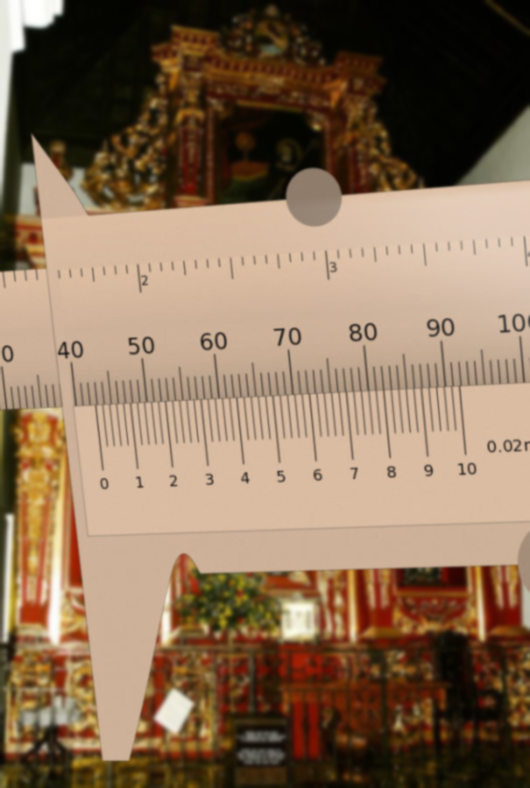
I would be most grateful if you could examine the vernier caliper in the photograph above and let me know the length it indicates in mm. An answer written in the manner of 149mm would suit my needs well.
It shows 42.8mm
